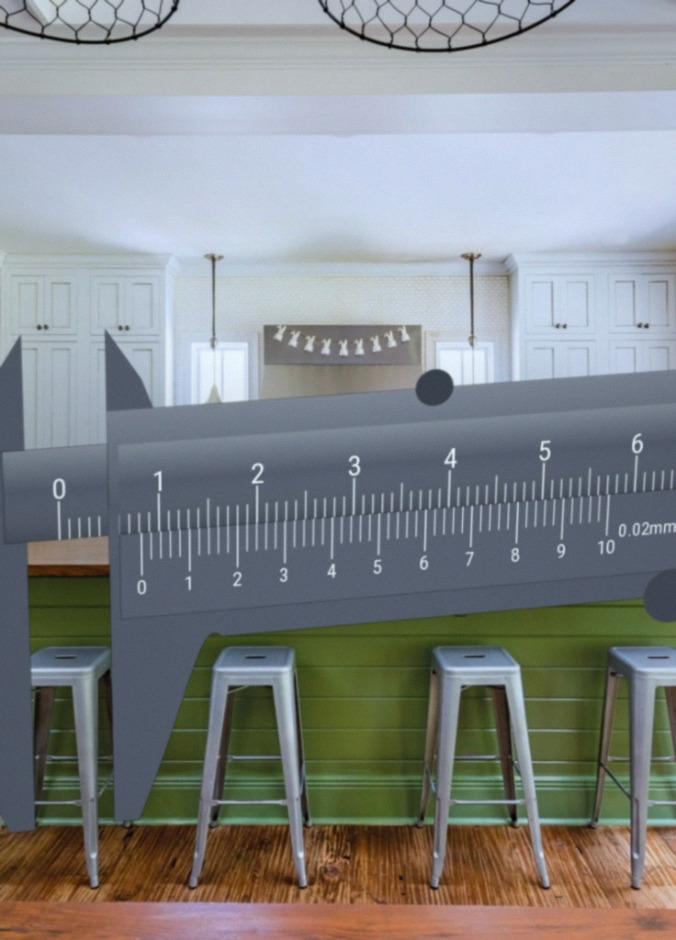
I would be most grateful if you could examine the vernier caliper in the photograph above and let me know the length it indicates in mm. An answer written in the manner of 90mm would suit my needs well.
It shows 8.2mm
